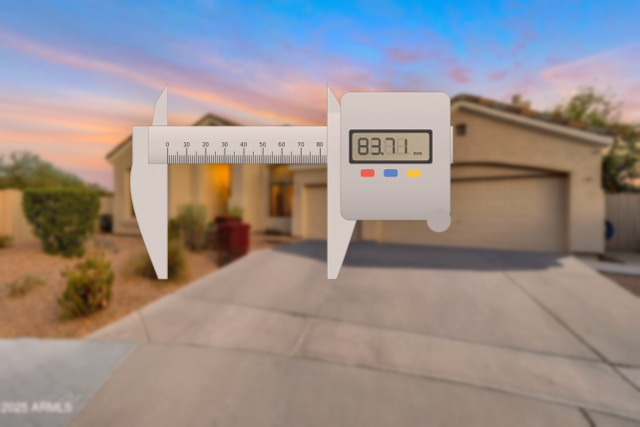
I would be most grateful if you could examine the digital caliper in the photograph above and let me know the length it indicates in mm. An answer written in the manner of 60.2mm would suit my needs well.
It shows 83.71mm
